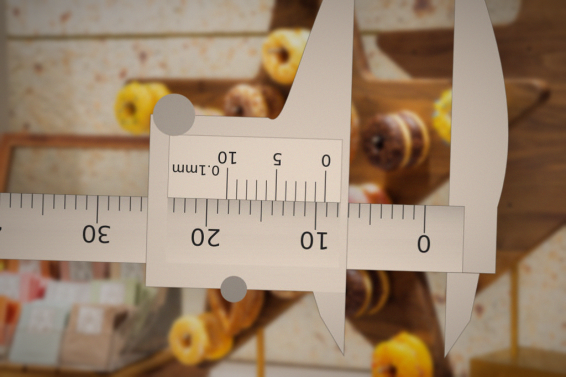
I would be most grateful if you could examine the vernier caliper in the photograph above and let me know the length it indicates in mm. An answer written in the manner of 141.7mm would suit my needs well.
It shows 9.2mm
